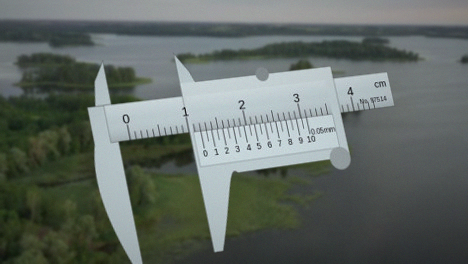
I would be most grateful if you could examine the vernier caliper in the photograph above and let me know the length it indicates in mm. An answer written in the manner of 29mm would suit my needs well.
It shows 12.0mm
